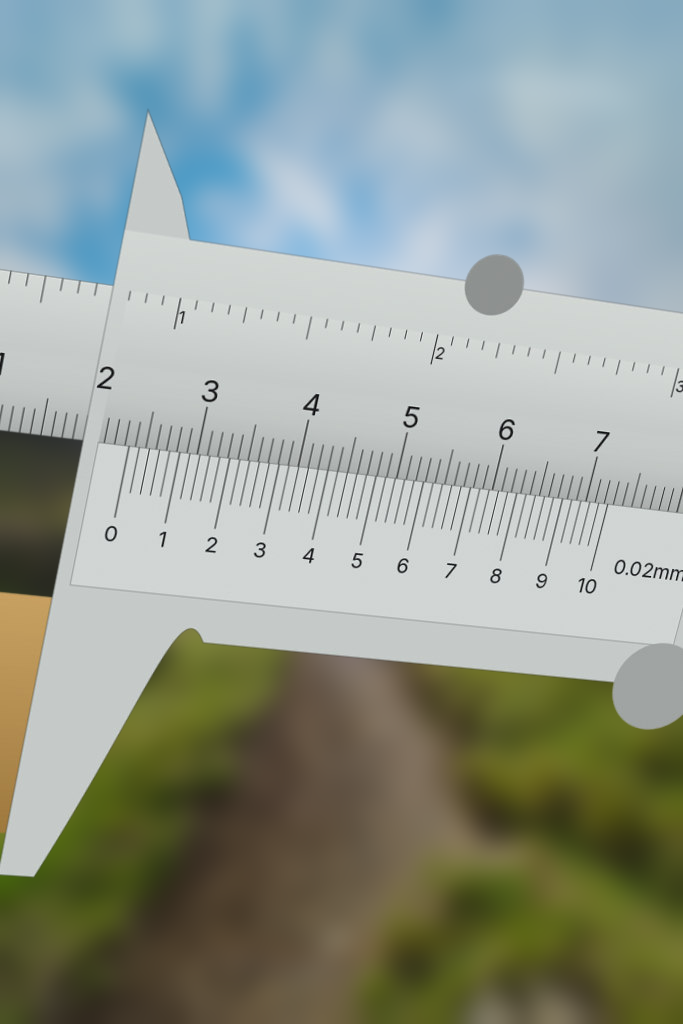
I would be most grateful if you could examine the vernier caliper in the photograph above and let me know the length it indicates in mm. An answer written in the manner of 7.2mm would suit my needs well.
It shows 23.4mm
